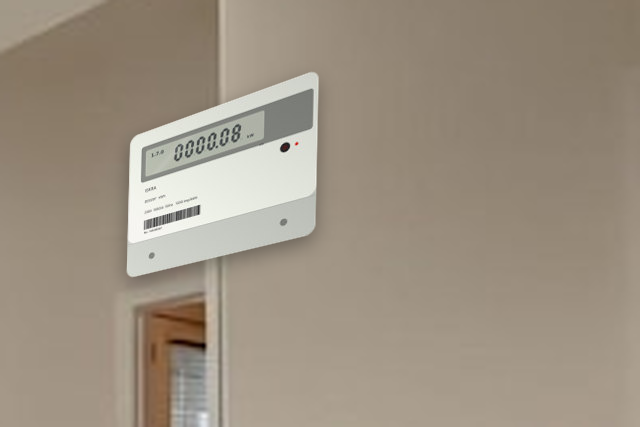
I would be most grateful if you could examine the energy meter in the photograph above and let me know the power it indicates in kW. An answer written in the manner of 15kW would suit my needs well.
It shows 0.08kW
